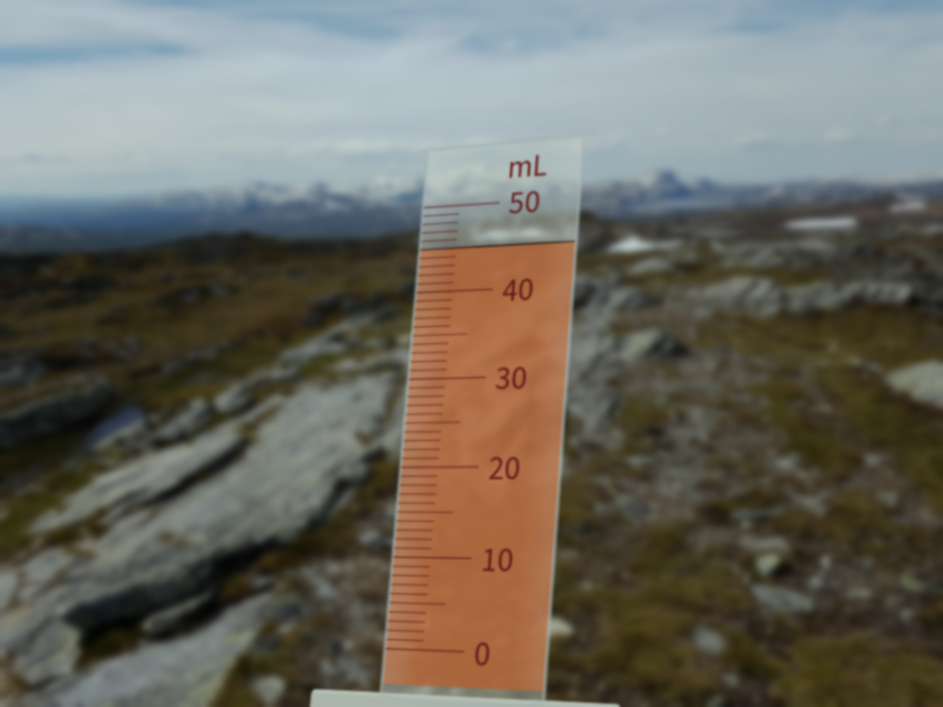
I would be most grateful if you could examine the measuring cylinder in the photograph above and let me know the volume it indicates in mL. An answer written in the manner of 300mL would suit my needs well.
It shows 45mL
